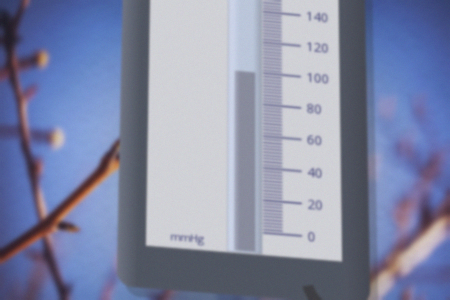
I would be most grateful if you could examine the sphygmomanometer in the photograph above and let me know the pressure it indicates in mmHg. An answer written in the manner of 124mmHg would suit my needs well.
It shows 100mmHg
